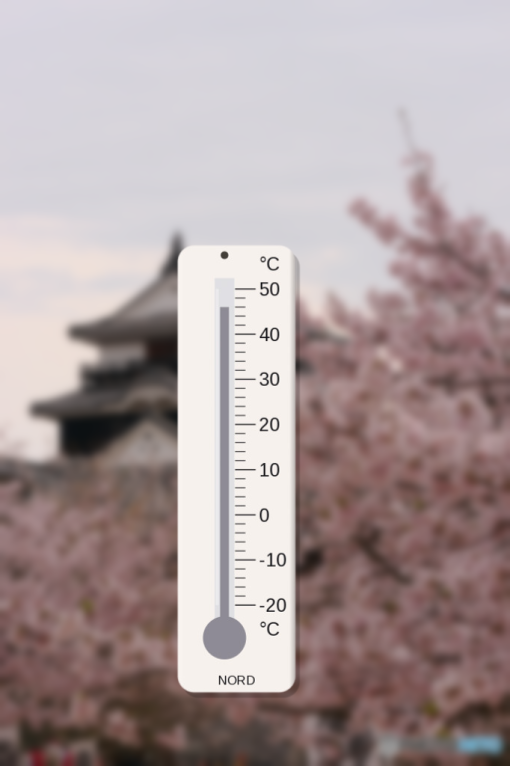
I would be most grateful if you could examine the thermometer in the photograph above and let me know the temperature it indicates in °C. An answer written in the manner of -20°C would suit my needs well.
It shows 46°C
